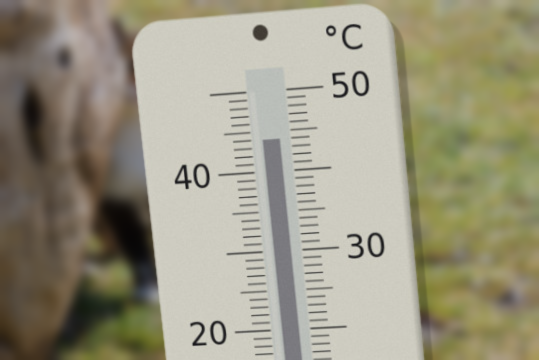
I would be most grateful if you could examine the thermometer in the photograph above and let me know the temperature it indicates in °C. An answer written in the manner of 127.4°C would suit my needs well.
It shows 44°C
